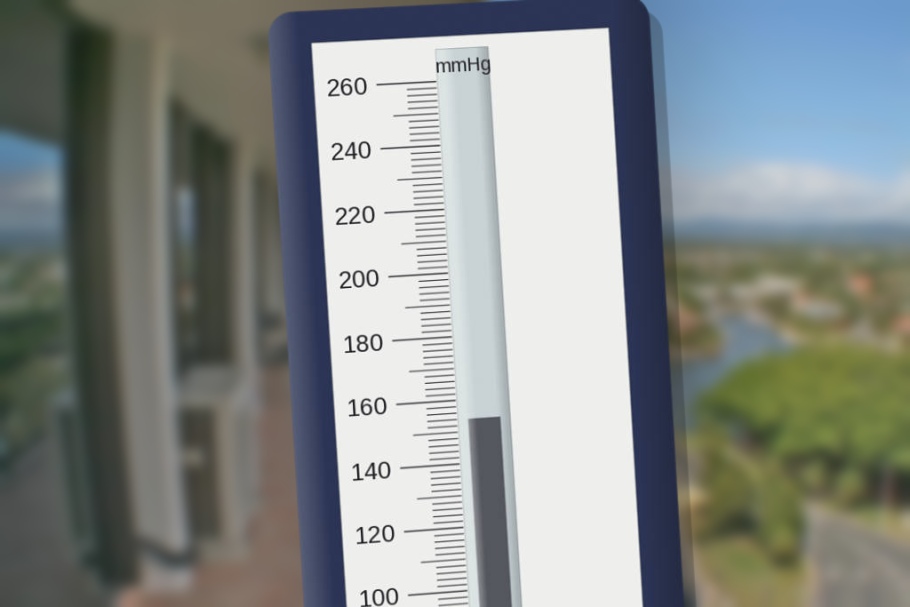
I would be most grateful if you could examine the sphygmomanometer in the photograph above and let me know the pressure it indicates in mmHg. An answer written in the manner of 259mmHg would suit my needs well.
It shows 154mmHg
